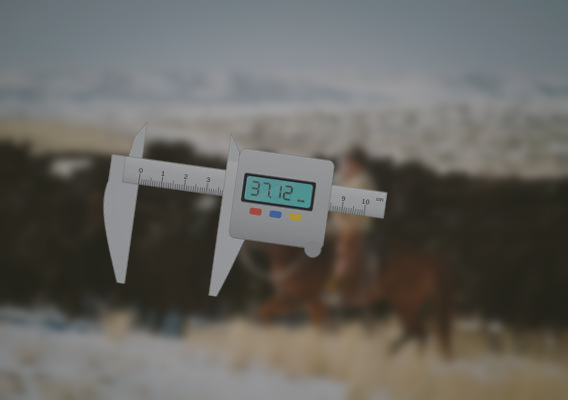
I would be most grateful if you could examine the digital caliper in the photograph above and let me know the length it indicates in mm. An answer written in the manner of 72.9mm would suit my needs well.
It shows 37.12mm
